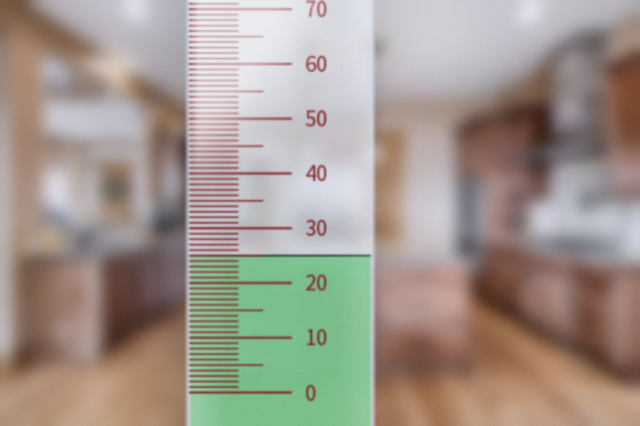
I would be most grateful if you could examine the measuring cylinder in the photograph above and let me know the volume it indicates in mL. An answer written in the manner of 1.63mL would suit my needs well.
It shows 25mL
